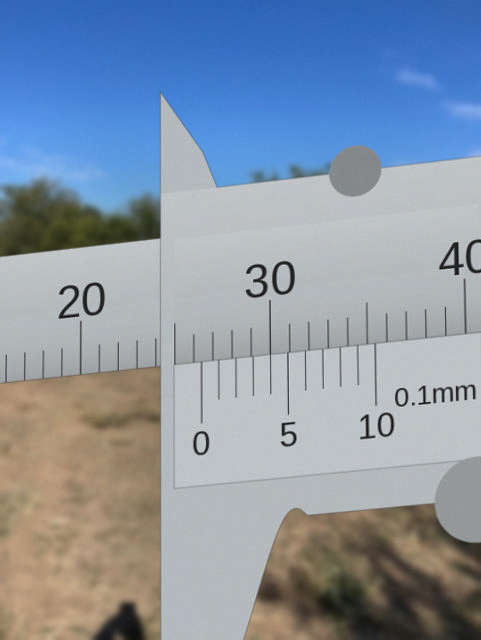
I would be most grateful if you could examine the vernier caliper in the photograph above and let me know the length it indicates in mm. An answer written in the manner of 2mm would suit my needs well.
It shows 26.4mm
